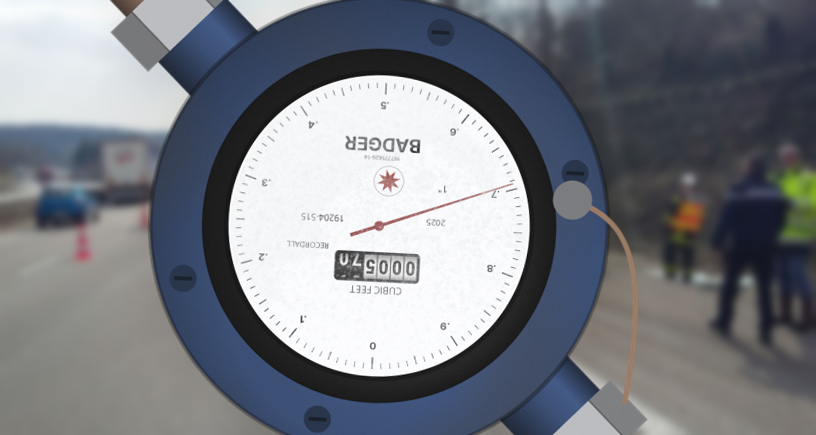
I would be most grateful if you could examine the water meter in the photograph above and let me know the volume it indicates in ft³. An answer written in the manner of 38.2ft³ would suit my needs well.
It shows 569.69ft³
